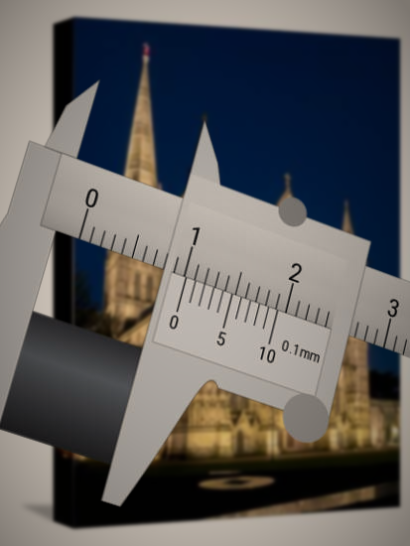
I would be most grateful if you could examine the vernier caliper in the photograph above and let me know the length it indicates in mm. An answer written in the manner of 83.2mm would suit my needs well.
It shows 10.2mm
